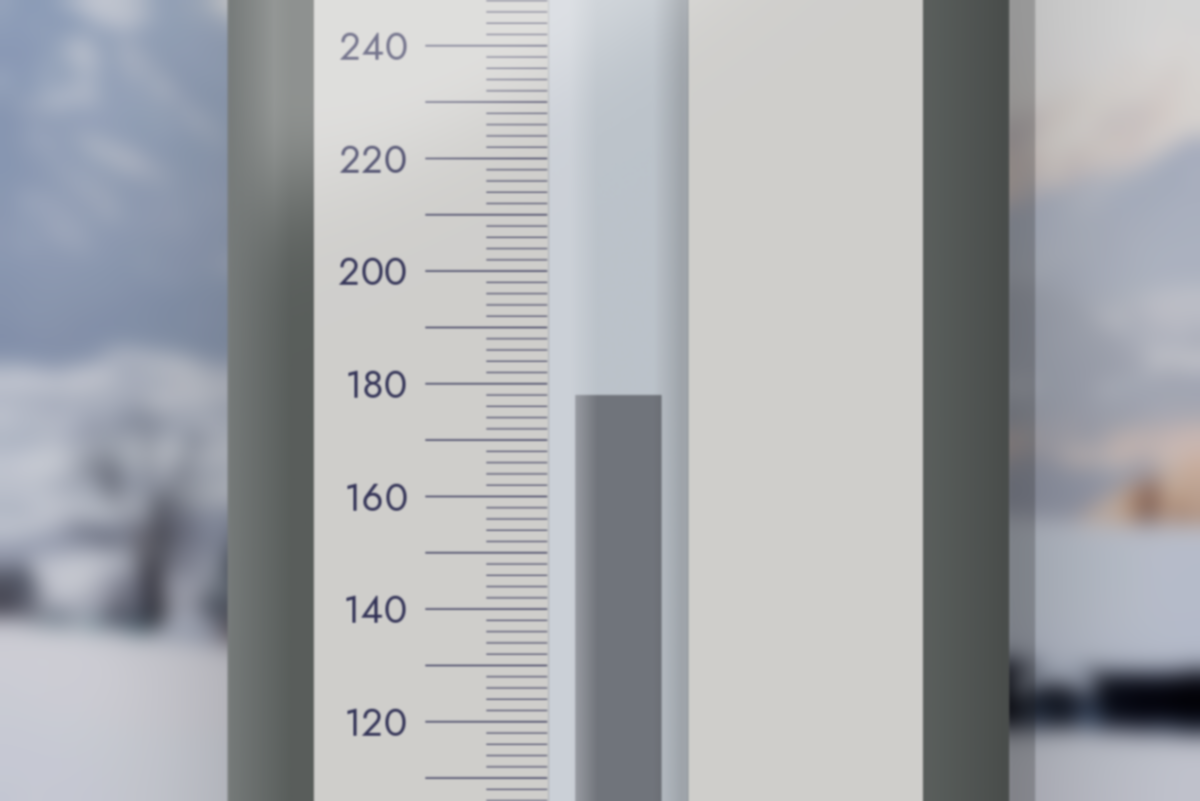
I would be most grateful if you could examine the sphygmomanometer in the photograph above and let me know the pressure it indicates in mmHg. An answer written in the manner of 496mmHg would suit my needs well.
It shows 178mmHg
